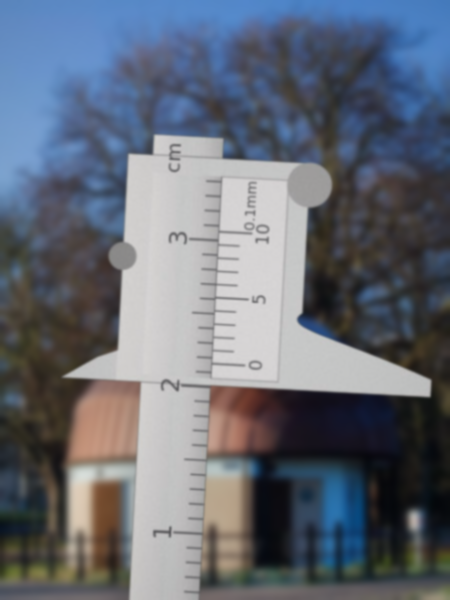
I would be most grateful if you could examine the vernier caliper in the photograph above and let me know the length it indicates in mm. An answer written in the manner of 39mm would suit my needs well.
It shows 21.6mm
